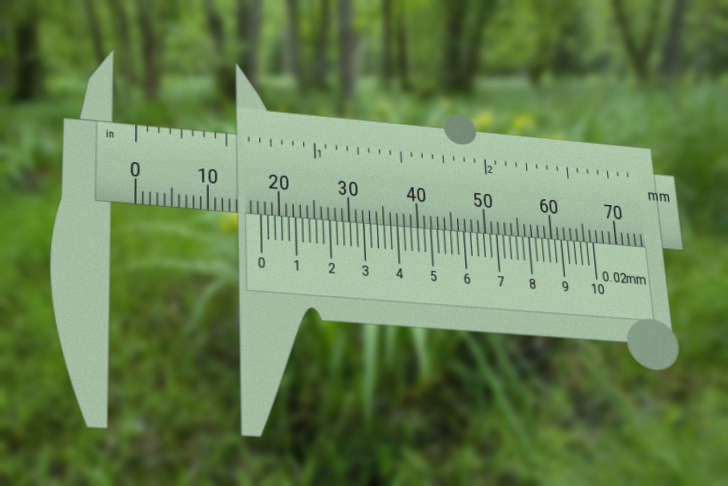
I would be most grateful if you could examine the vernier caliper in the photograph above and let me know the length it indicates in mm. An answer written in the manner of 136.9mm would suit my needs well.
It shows 17.4mm
